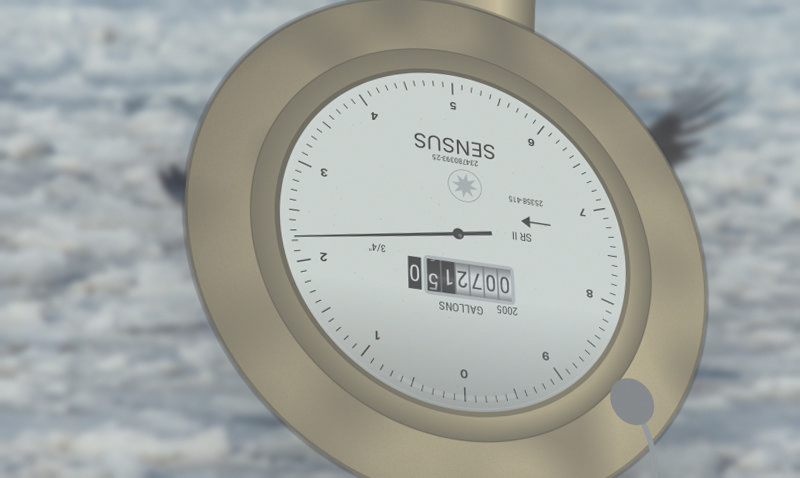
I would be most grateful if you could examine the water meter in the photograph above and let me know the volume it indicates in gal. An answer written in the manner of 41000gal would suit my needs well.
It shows 72152.2gal
